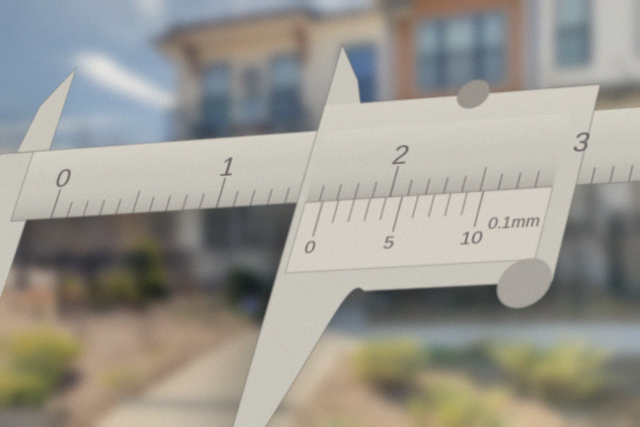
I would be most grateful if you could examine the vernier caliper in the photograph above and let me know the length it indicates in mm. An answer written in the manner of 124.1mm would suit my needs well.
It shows 16.2mm
